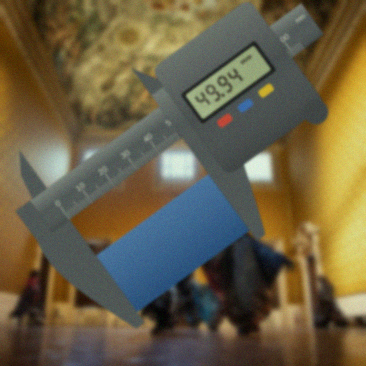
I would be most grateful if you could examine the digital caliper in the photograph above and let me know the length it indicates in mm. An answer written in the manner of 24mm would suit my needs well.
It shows 49.94mm
